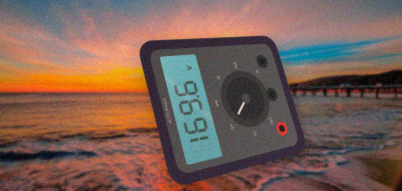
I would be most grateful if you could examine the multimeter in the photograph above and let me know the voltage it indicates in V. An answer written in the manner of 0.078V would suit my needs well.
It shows 169.6V
